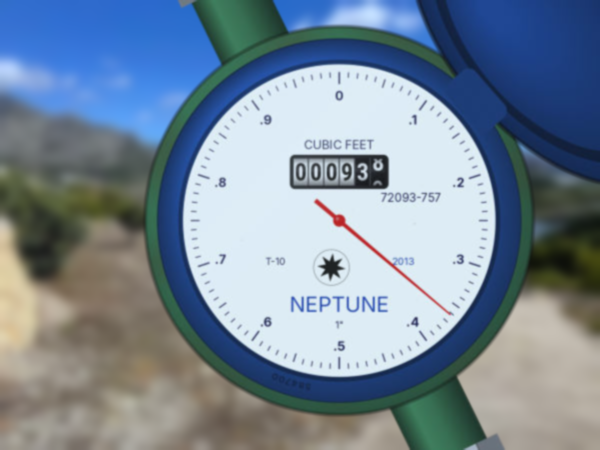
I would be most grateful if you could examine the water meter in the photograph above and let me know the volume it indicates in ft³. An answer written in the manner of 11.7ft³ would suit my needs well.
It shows 938.36ft³
